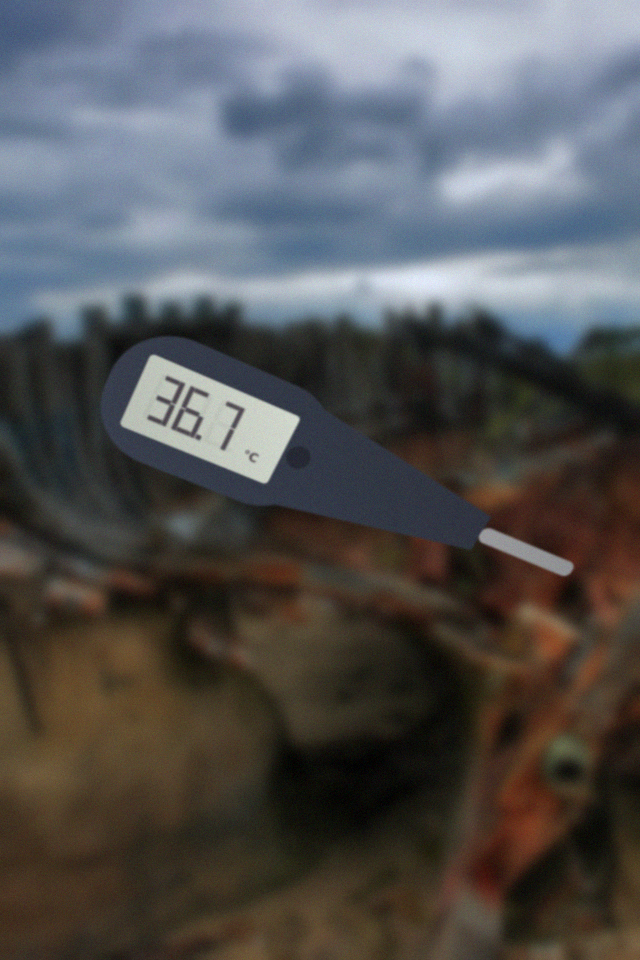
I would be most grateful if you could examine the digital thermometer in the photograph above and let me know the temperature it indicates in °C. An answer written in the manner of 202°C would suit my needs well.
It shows 36.7°C
